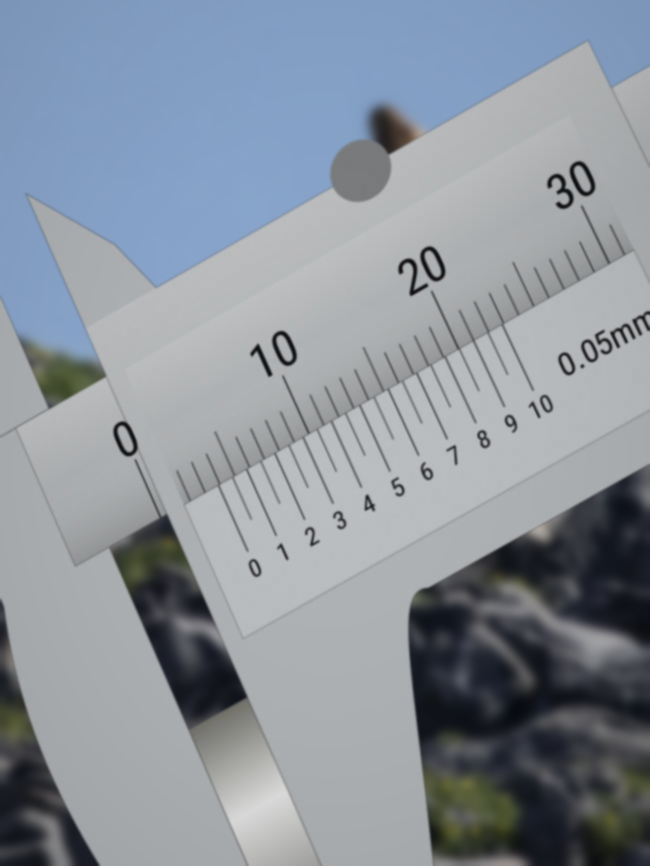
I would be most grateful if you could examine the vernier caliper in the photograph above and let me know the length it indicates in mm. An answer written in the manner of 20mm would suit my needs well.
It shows 3.9mm
